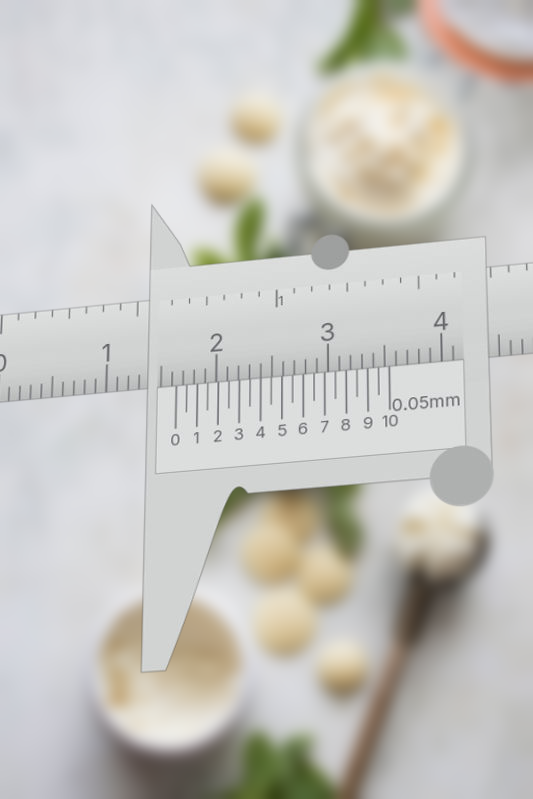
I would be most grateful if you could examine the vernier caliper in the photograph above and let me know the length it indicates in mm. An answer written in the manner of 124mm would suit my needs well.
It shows 16.4mm
